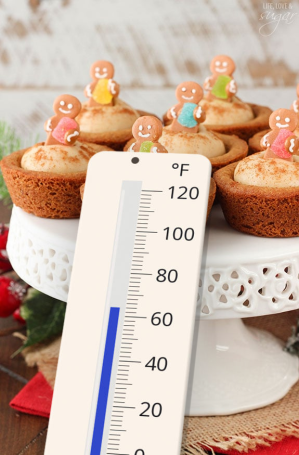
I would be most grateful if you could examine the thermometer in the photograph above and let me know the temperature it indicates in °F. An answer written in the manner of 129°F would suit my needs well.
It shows 64°F
